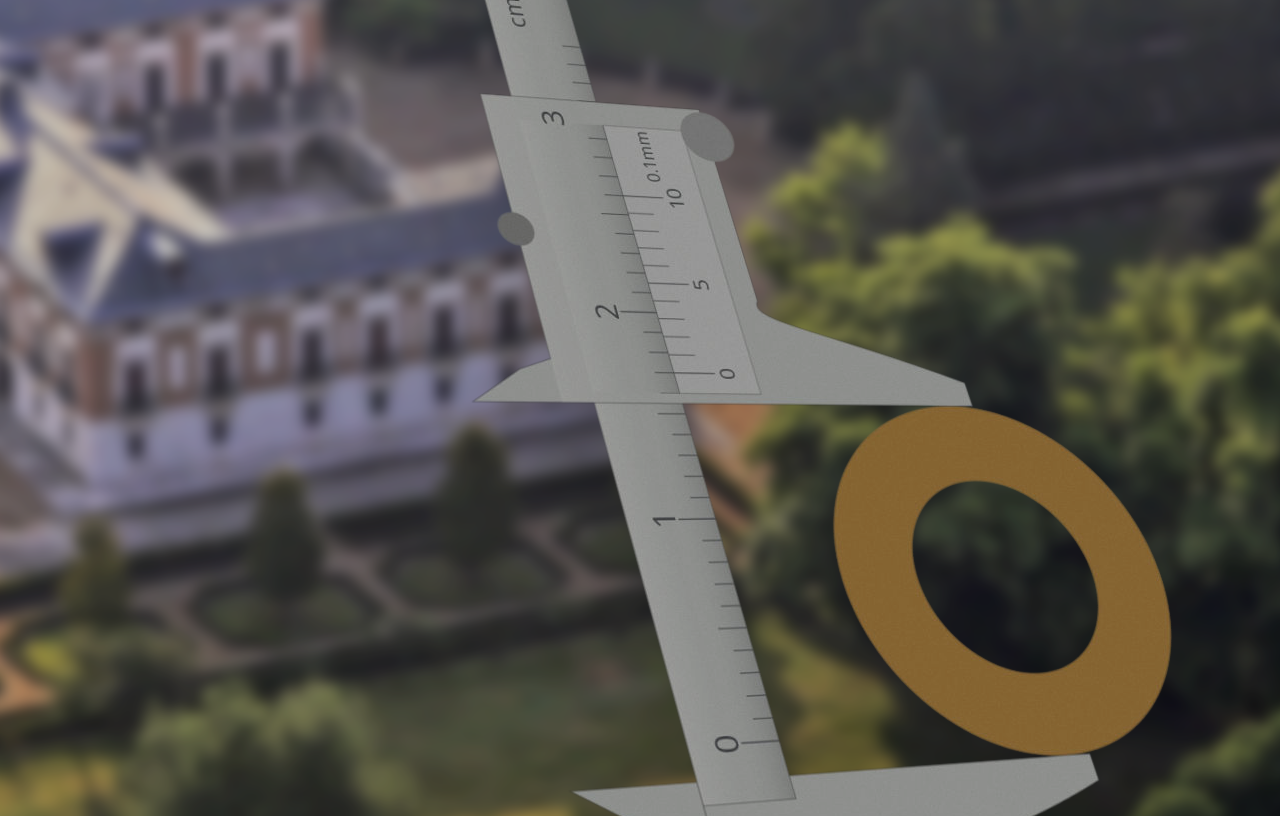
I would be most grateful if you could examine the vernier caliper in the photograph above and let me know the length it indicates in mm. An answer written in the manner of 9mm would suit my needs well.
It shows 17.0mm
